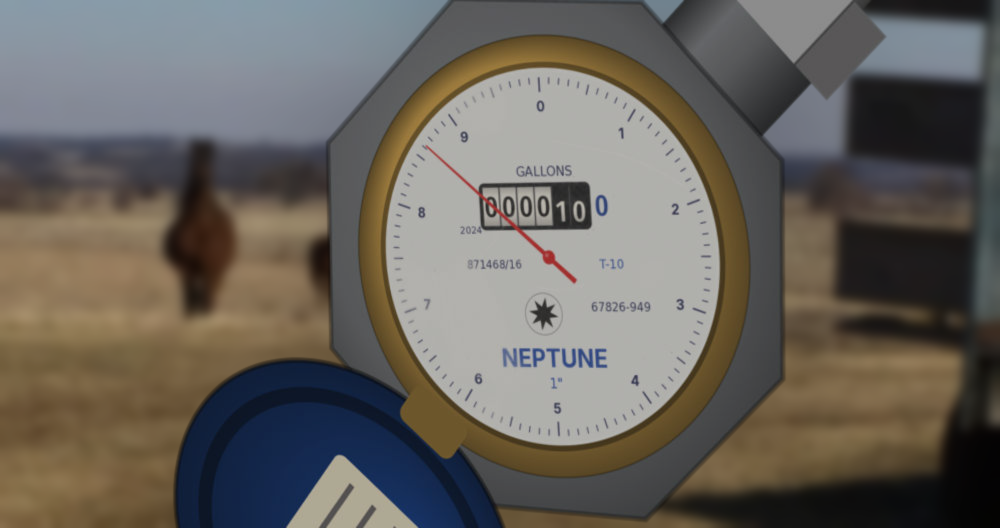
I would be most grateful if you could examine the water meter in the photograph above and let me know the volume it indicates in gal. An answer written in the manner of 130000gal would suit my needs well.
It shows 98.6gal
